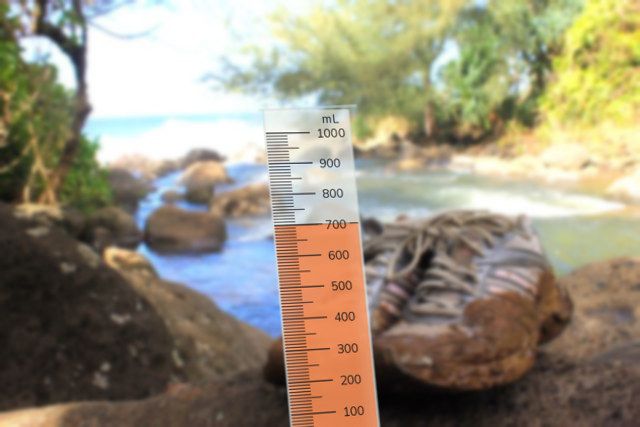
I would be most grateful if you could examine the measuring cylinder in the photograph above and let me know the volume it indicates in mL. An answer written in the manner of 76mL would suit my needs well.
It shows 700mL
